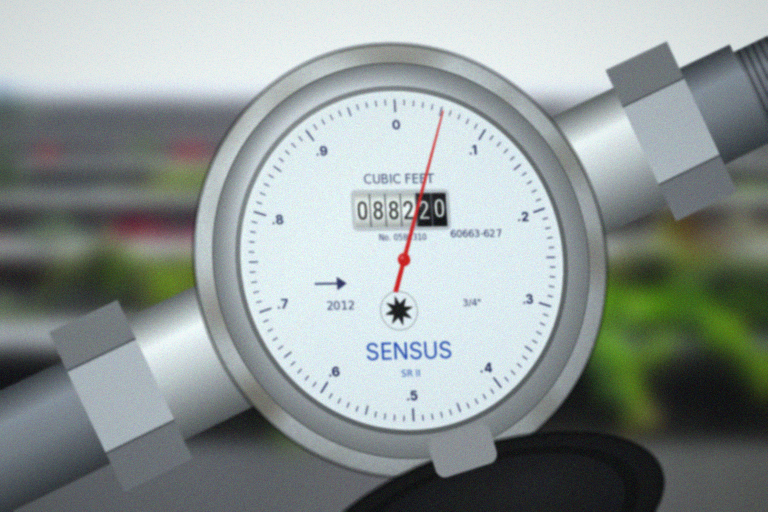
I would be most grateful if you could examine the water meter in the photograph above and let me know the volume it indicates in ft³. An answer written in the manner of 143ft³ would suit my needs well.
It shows 88220.05ft³
